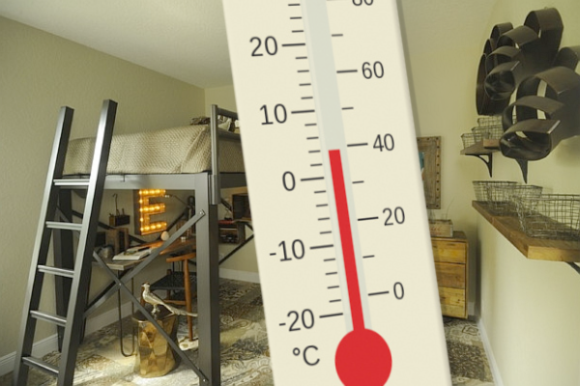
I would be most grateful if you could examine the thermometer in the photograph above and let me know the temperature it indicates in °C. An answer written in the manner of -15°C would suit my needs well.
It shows 4°C
